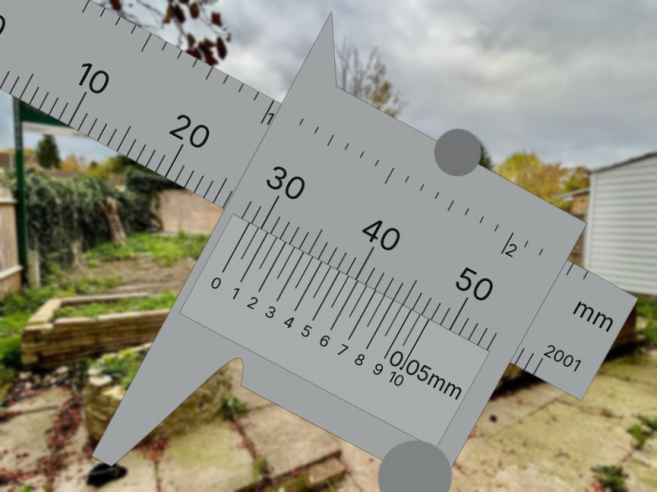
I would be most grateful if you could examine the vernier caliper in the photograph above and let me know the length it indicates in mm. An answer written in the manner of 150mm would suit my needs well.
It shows 28.8mm
